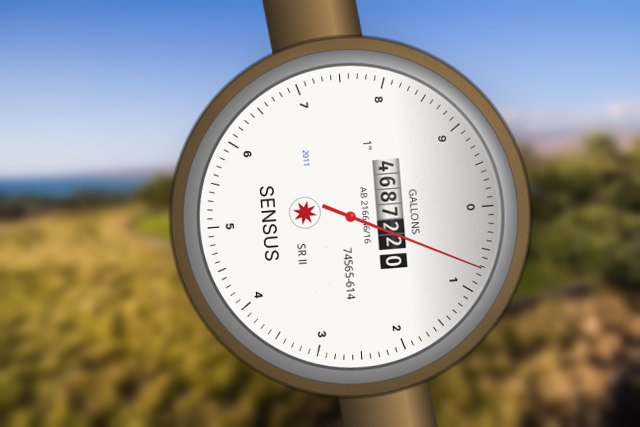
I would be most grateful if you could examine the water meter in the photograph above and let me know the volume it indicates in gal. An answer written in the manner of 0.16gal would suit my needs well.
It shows 4687220.7gal
